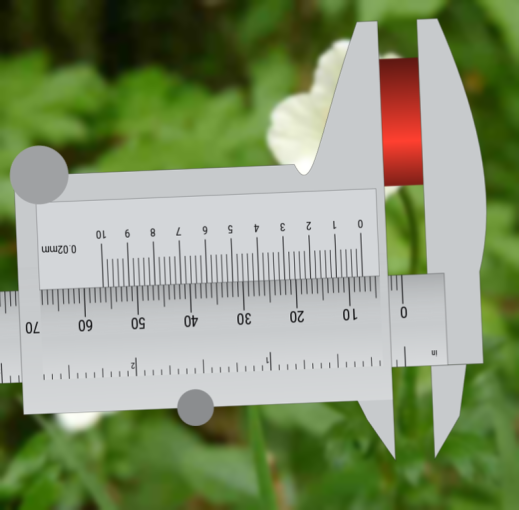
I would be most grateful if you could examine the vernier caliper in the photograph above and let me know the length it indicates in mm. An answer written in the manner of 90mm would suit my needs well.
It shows 7.4mm
